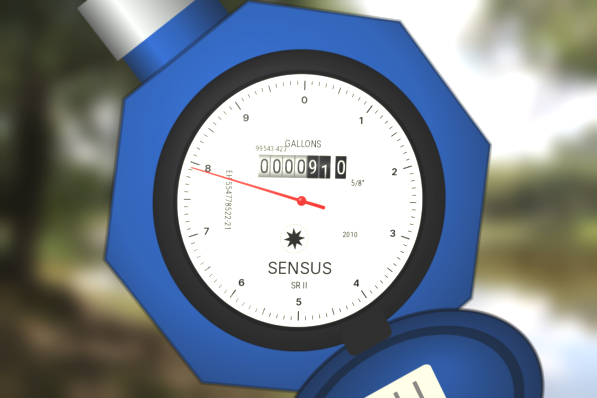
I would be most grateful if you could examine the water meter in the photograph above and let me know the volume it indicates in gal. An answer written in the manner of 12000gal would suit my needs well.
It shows 907.9gal
